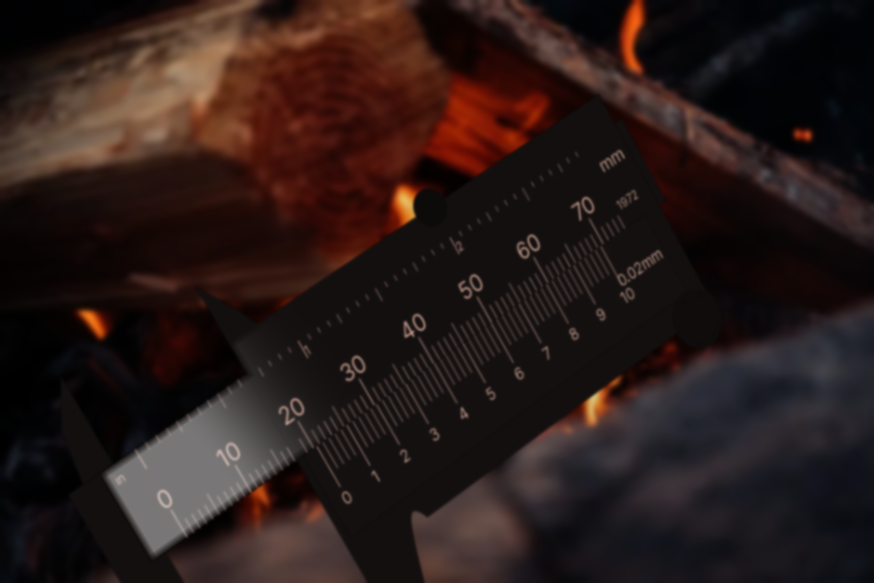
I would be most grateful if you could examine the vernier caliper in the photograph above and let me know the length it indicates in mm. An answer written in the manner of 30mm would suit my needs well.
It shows 20.5mm
